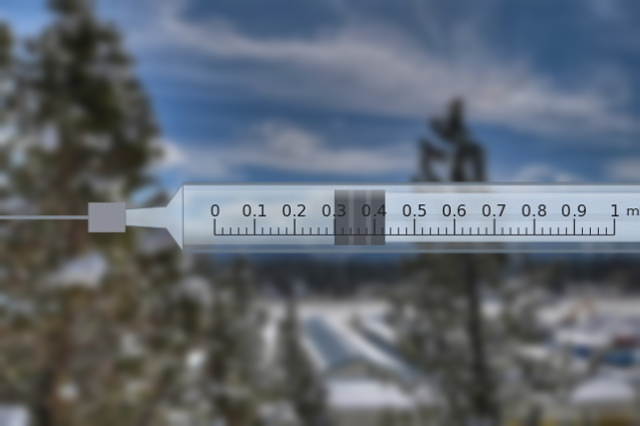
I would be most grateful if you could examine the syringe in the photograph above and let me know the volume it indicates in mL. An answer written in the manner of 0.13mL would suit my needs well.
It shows 0.3mL
